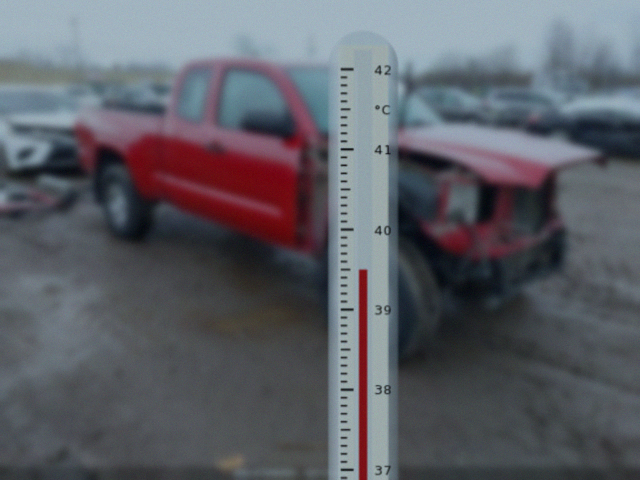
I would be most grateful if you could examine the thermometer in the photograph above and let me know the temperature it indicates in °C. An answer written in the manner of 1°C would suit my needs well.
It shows 39.5°C
